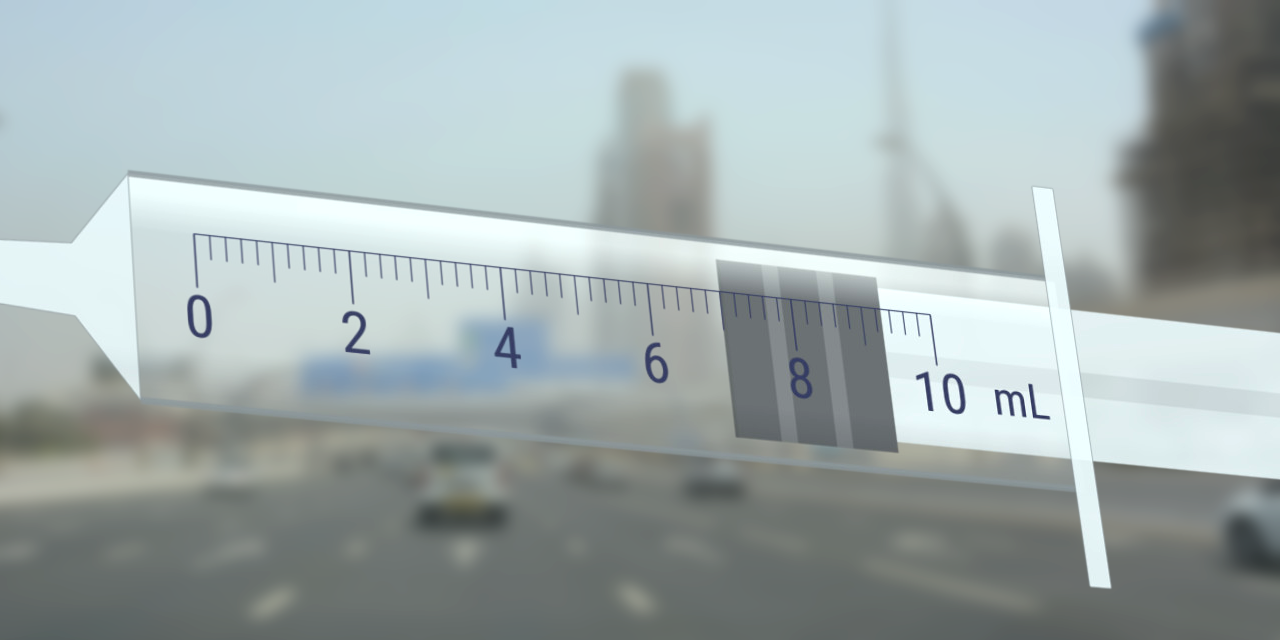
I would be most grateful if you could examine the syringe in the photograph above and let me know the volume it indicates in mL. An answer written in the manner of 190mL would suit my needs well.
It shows 7mL
